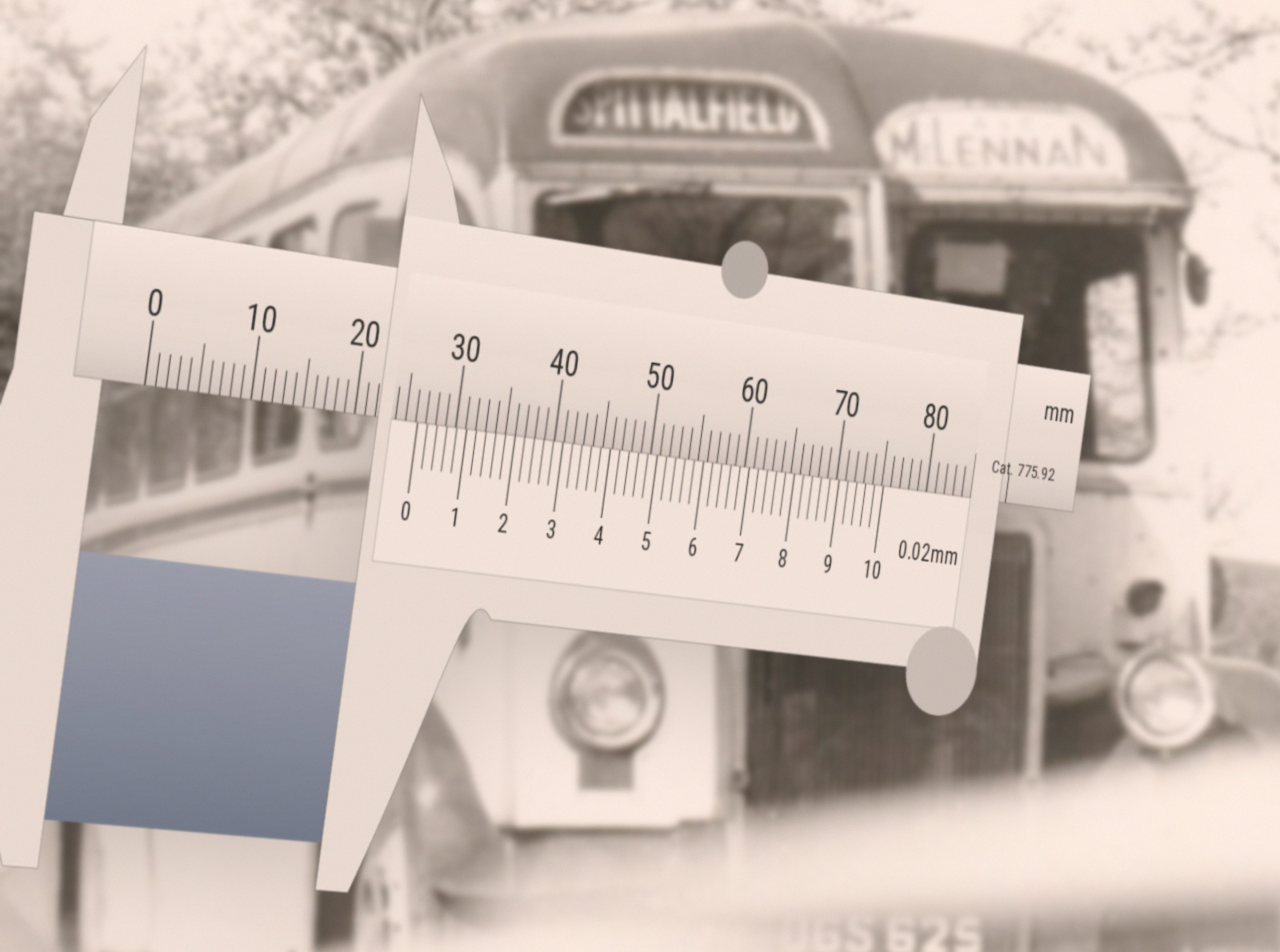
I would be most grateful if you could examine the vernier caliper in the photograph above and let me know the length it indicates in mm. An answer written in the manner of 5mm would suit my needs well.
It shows 26.2mm
